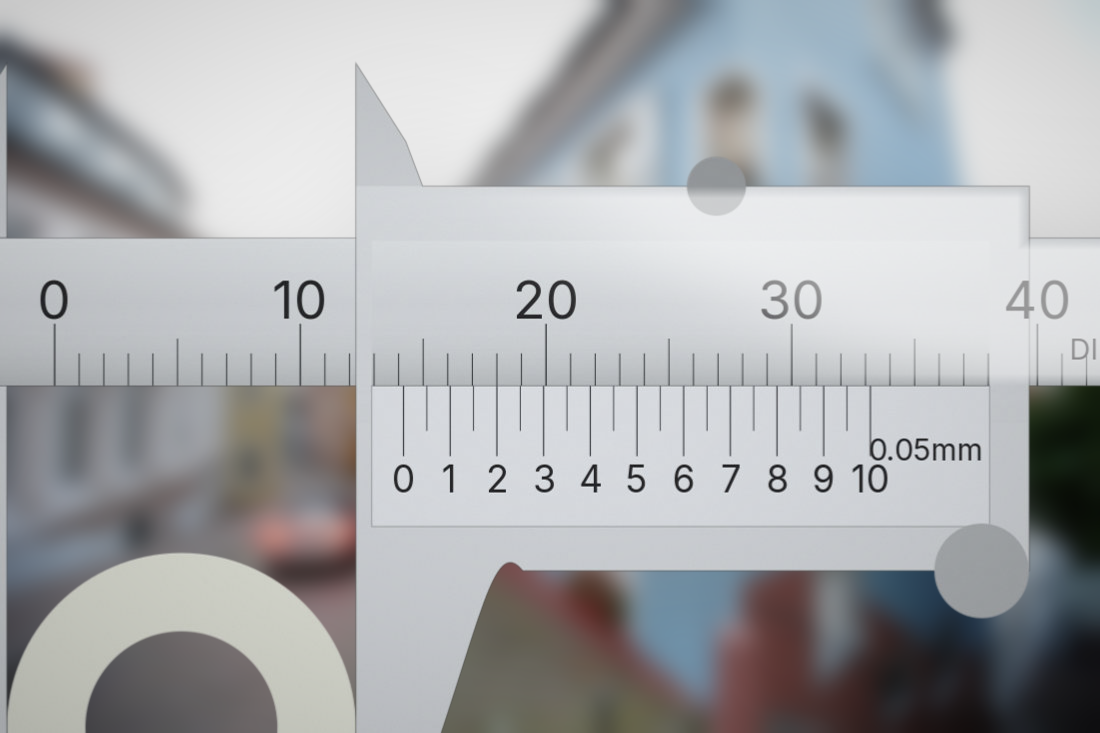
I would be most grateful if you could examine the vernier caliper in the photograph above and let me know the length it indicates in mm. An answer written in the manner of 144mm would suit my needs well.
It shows 14.2mm
